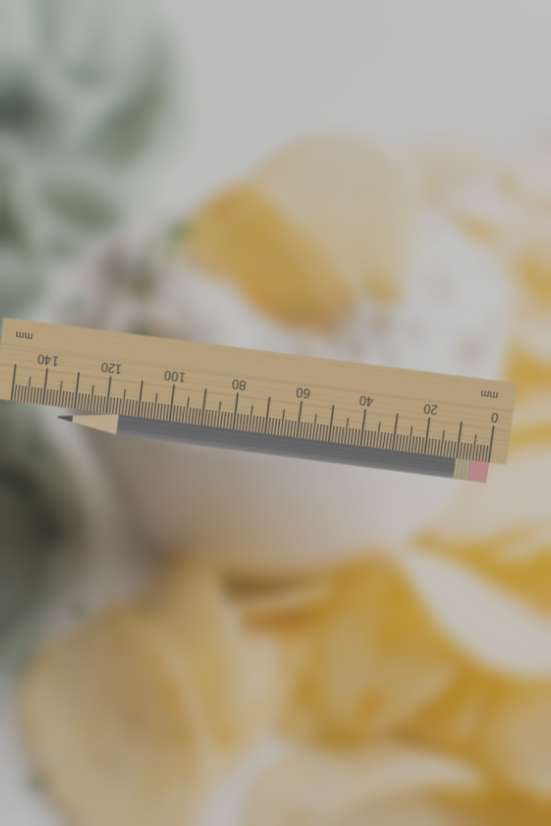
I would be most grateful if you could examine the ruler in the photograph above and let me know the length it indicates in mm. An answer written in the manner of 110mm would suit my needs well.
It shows 135mm
